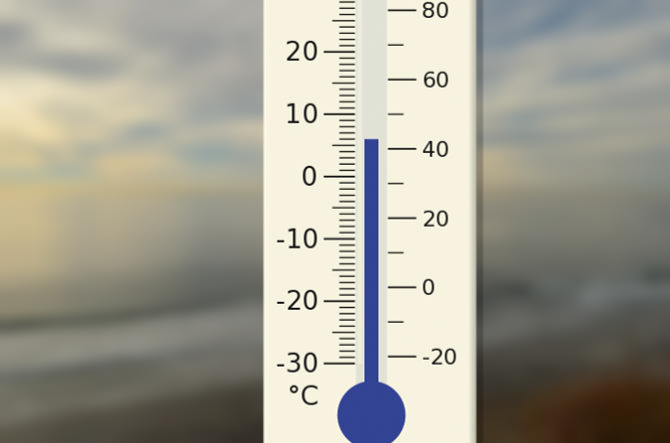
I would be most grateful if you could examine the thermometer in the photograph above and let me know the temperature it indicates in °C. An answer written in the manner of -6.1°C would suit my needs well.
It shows 6°C
